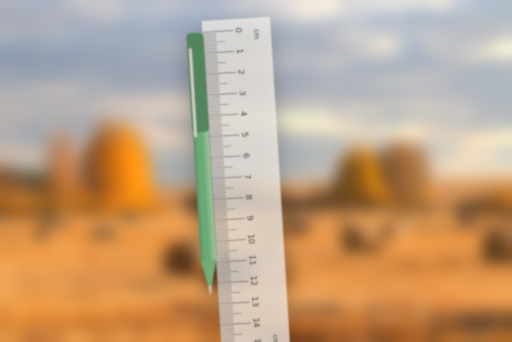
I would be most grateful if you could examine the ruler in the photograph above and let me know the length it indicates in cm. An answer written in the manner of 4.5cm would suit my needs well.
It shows 12.5cm
